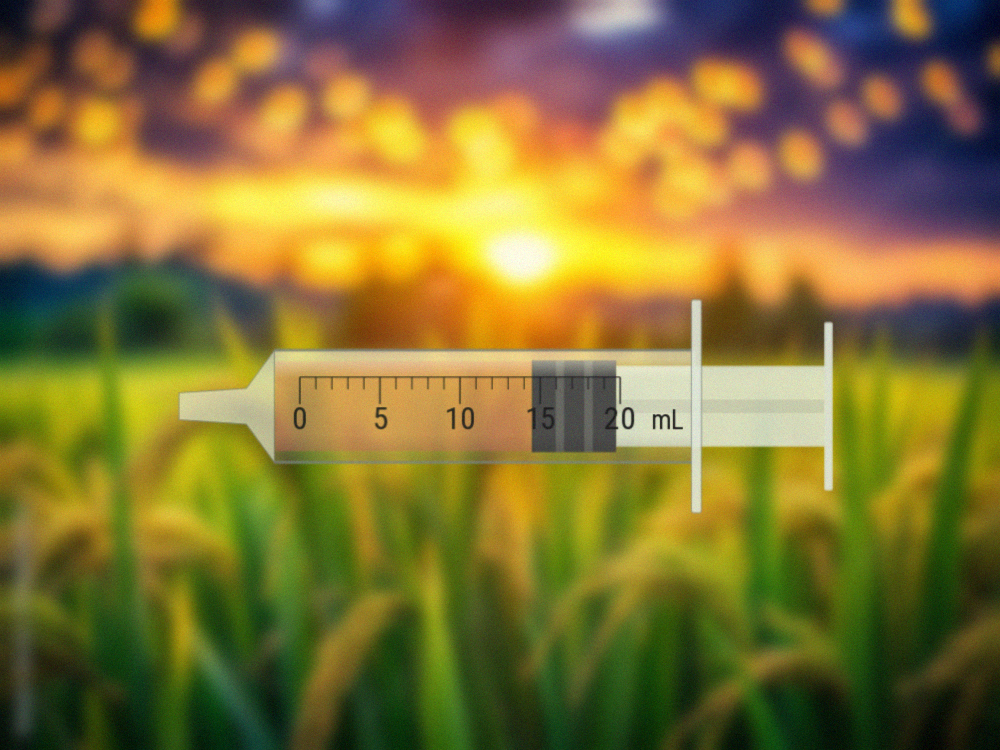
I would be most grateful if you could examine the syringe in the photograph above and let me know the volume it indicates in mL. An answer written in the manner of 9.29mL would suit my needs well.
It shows 14.5mL
